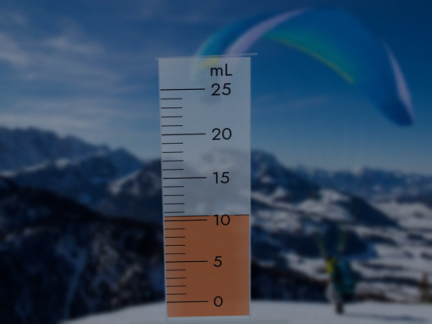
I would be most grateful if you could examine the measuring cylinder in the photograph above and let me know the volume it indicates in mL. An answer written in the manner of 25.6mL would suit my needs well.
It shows 10.5mL
